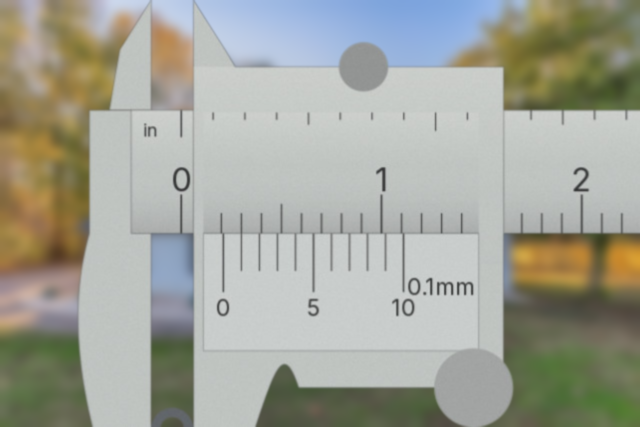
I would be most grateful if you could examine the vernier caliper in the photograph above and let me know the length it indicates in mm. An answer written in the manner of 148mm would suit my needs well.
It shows 2.1mm
